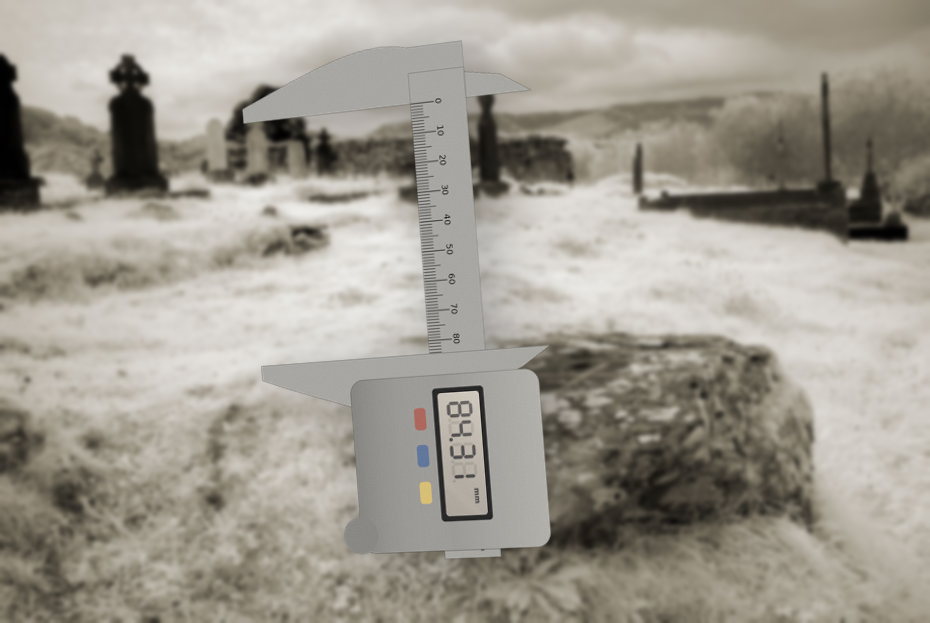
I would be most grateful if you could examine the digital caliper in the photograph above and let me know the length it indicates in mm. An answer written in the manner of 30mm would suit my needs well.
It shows 84.31mm
